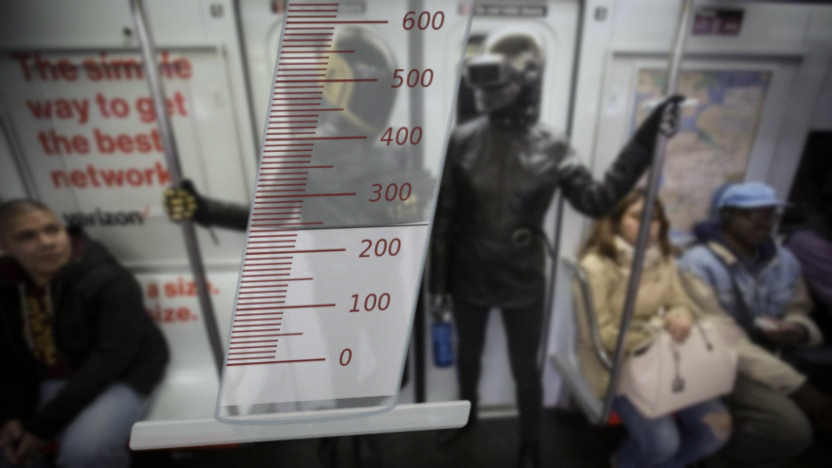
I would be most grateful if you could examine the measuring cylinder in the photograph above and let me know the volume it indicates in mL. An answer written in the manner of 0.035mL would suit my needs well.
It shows 240mL
